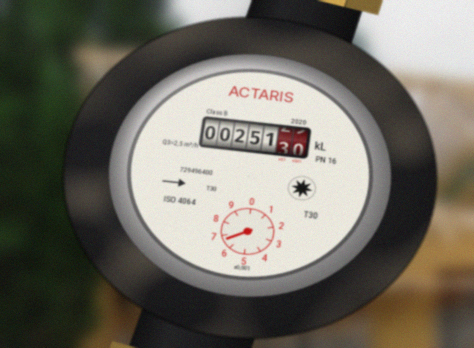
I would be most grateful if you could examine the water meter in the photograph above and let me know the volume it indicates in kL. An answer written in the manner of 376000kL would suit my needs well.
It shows 251.296kL
